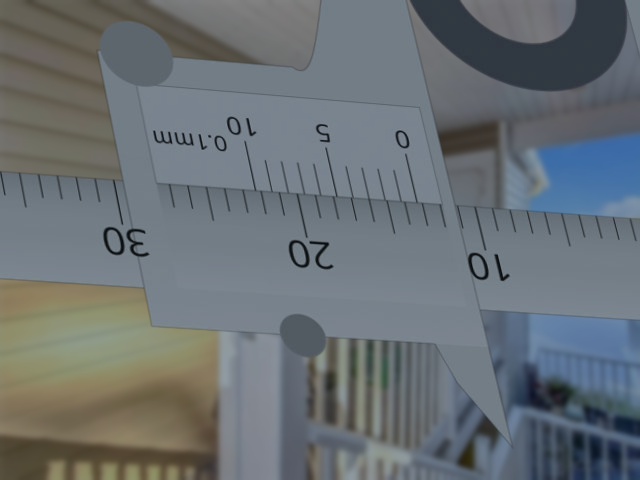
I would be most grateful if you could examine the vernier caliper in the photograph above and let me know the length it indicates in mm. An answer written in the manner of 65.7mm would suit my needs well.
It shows 13.3mm
